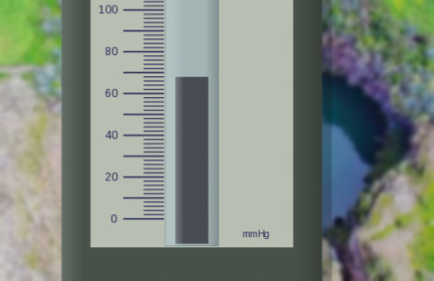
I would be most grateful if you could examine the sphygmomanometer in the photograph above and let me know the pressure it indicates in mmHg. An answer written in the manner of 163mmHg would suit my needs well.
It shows 68mmHg
